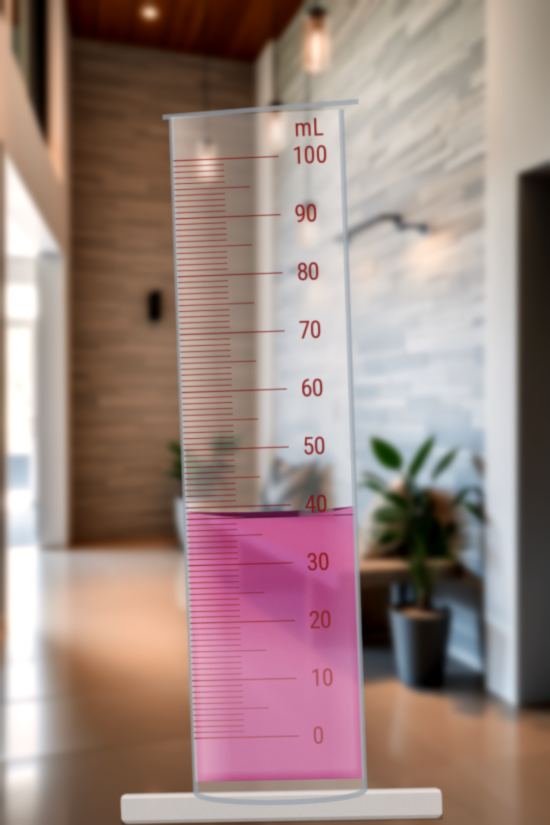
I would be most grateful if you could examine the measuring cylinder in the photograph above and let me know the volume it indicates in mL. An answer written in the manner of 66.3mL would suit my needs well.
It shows 38mL
